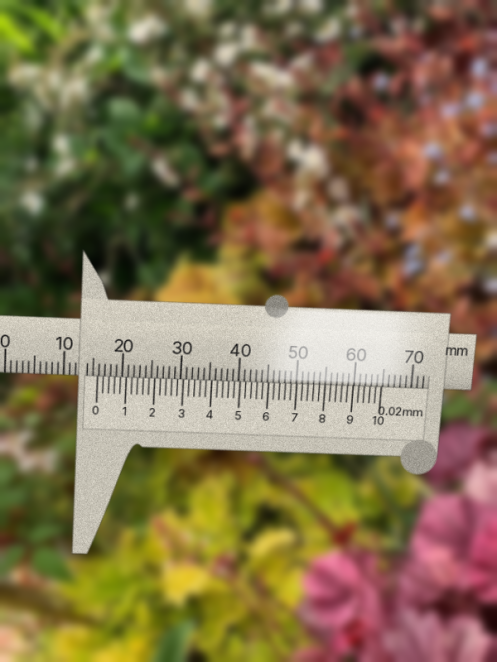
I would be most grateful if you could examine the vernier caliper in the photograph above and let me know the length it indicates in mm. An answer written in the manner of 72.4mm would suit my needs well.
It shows 15.8mm
